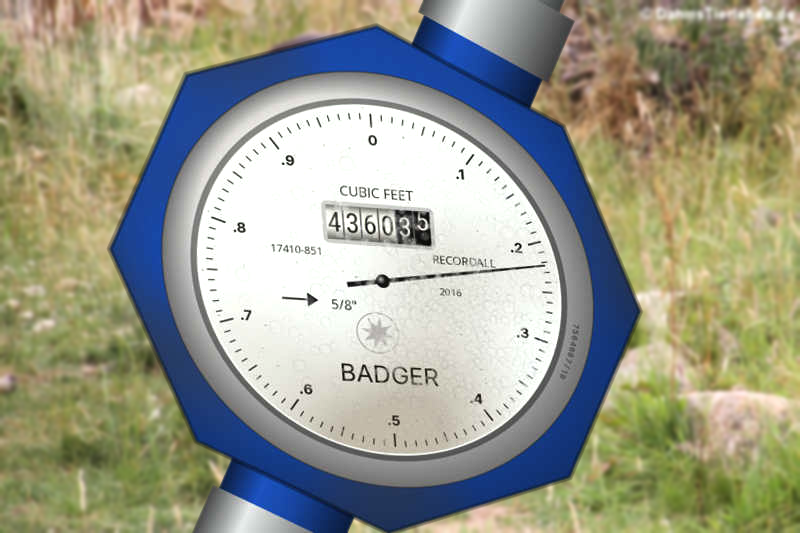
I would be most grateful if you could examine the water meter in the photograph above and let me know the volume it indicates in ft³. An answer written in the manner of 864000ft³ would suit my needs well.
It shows 436035.22ft³
